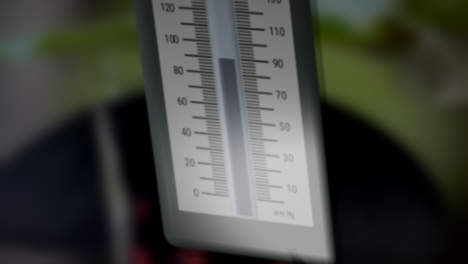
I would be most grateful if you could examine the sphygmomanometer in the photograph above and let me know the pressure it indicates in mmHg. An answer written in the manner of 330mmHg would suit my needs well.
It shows 90mmHg
